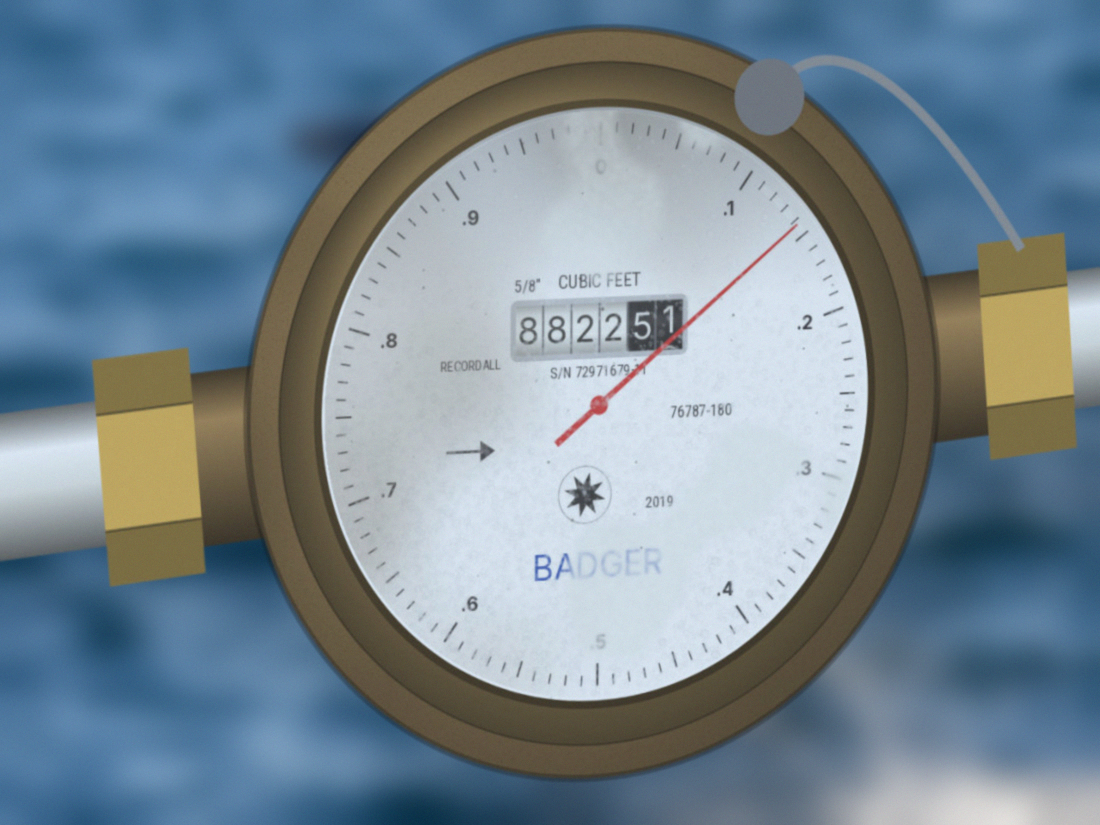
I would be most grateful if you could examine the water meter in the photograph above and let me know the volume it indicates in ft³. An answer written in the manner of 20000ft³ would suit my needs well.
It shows 882251.14ft³
